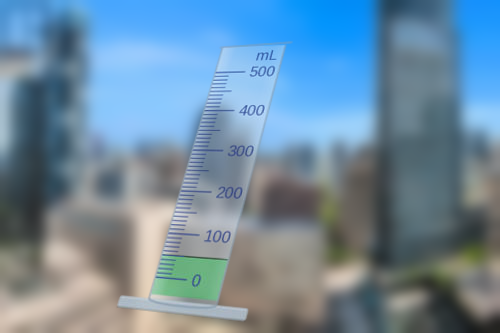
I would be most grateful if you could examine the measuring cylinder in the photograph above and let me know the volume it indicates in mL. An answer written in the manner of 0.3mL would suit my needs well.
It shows 50mL
